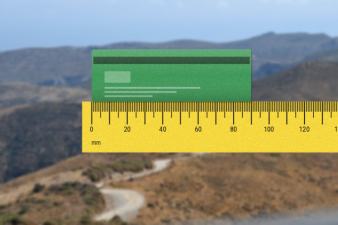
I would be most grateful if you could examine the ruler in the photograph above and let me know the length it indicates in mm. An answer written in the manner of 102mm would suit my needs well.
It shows 90mm
